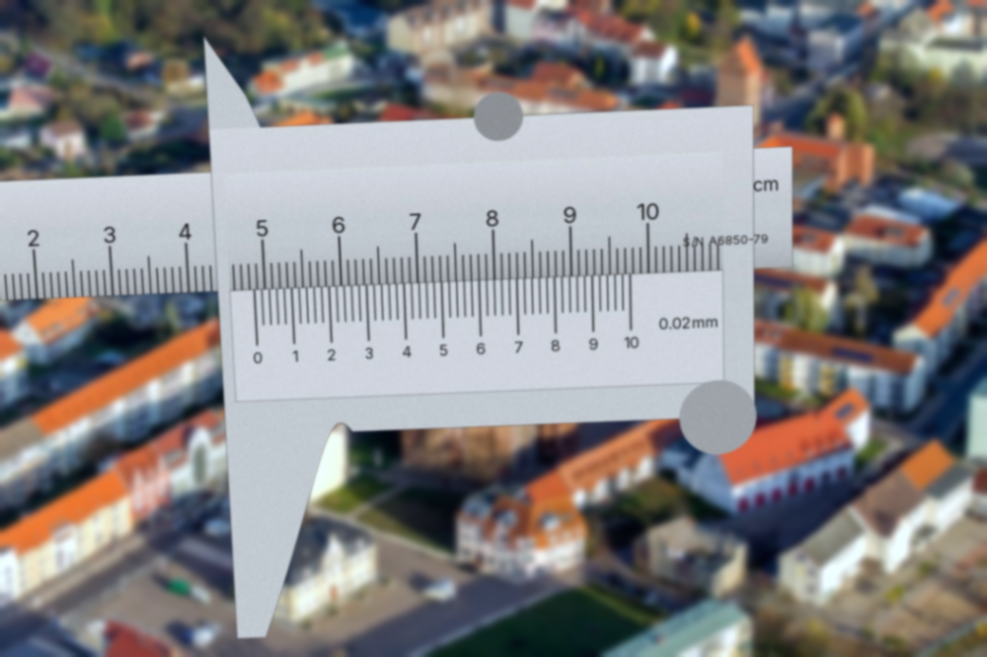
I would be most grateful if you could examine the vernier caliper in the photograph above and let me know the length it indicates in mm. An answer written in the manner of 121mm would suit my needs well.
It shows 48.6mm
